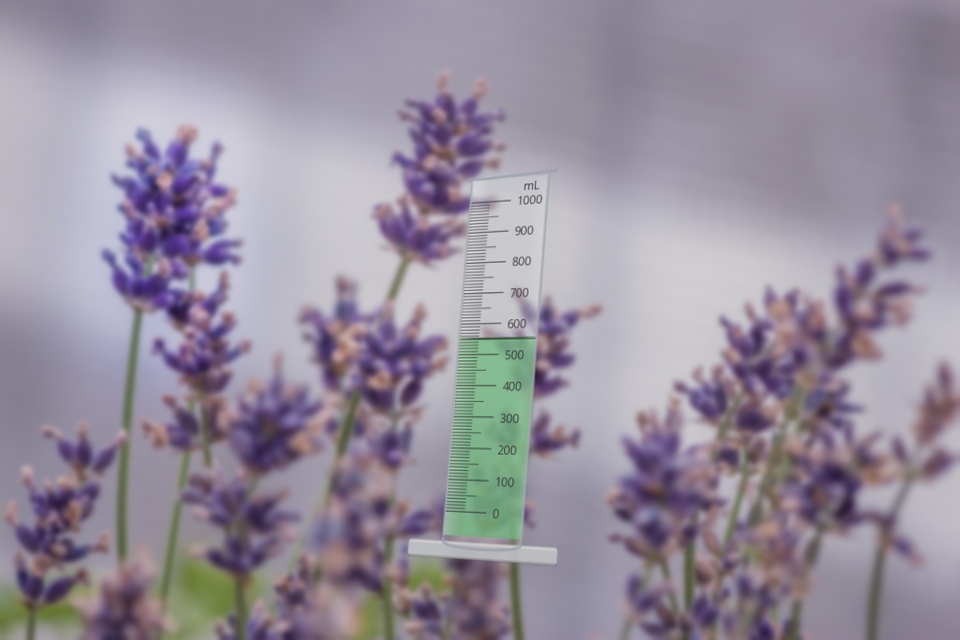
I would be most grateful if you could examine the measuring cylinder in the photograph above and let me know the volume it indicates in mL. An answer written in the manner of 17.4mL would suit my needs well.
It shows 550mL
